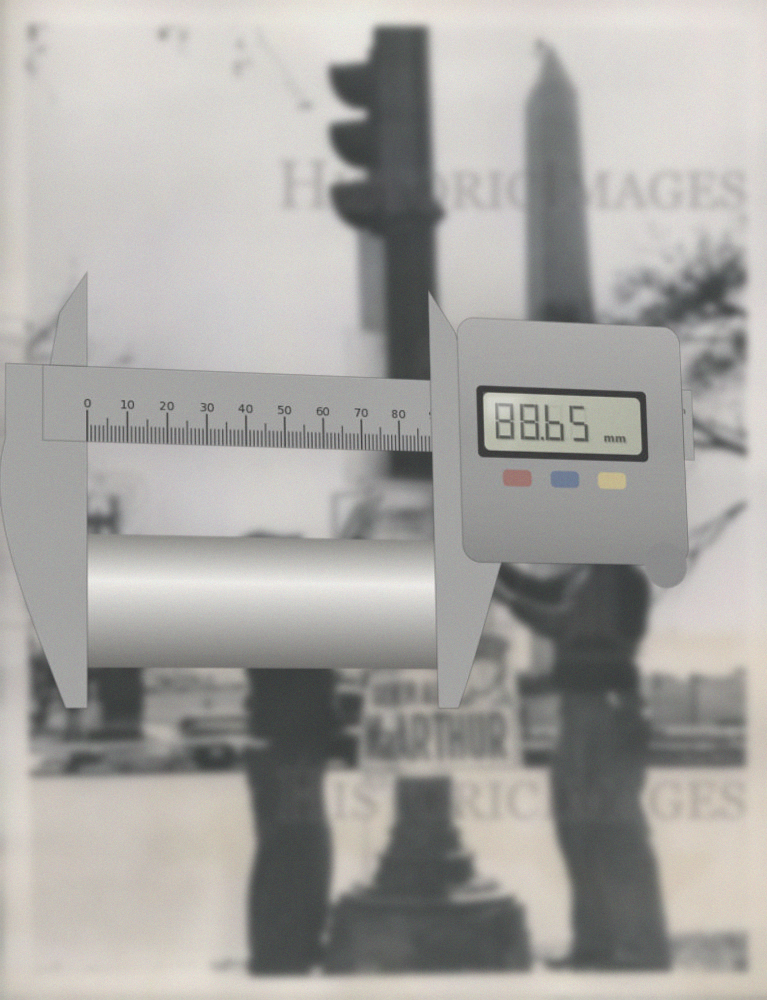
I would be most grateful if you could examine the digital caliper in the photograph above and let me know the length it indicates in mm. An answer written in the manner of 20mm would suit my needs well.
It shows 88.65mm
